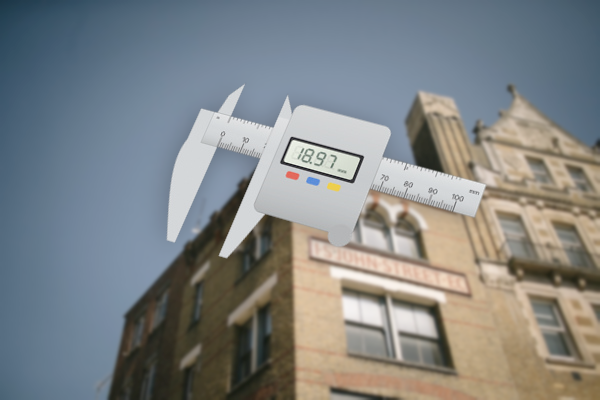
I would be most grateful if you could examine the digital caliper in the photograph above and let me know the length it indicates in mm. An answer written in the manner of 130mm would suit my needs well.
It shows 18.97mm
